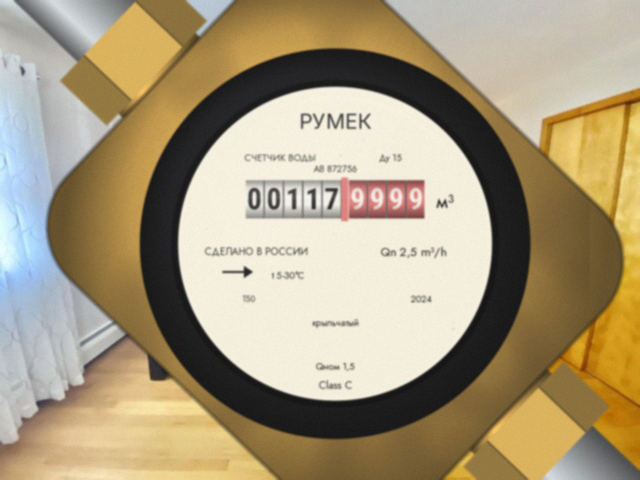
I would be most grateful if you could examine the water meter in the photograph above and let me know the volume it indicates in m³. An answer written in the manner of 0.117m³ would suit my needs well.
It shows 117.9999m³
